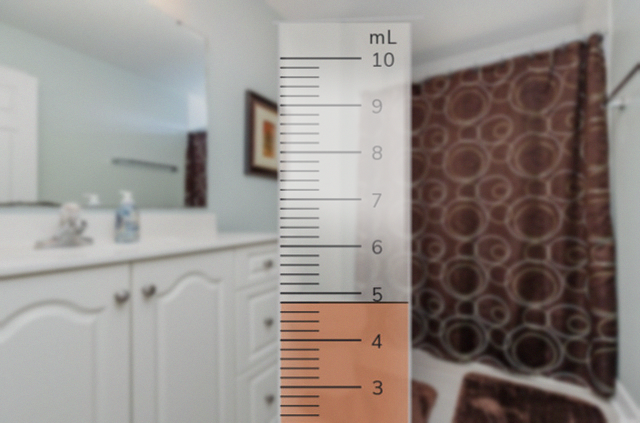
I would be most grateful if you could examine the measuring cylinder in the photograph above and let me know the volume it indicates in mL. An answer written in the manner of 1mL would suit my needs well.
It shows 4.8mL
